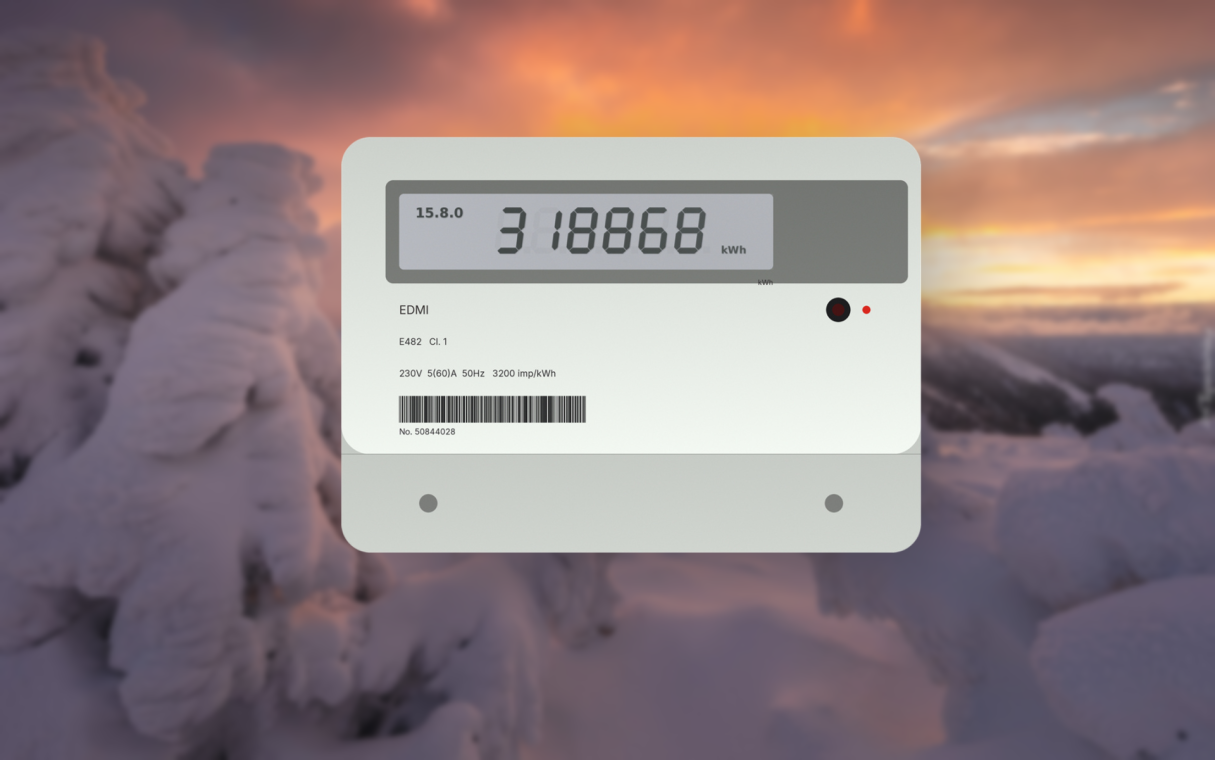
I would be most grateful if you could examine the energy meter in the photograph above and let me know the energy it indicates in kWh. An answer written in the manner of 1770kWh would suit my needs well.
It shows 318868kWh
